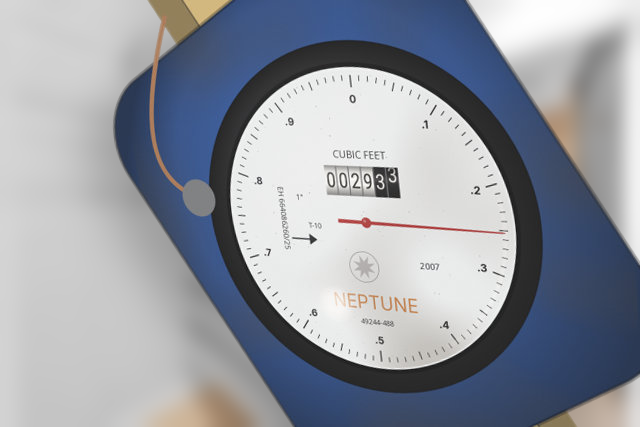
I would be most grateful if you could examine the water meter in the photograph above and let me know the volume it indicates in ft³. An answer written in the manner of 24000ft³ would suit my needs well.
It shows 2933.25ft³
